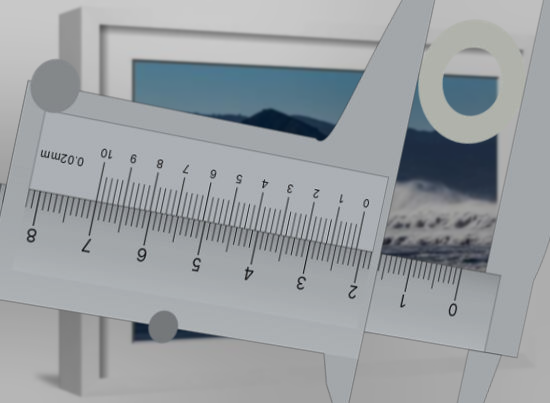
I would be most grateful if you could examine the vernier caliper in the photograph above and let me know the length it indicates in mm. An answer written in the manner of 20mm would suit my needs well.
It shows 21.0mm
